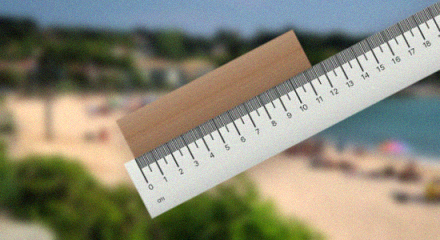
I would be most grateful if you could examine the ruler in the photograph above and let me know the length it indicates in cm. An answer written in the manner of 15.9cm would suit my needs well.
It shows 11.5cm
